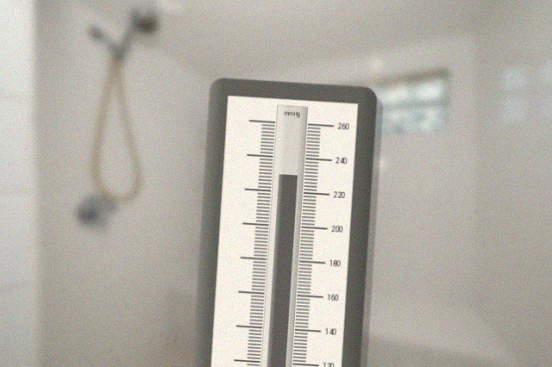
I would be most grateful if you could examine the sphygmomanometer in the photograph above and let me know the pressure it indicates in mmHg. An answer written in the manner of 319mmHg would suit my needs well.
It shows 230mmHg
